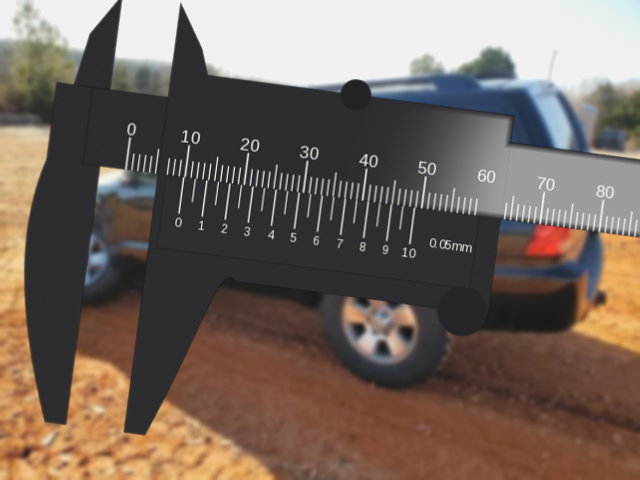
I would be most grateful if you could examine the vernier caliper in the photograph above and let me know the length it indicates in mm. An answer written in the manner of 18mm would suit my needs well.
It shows 9.8mm
